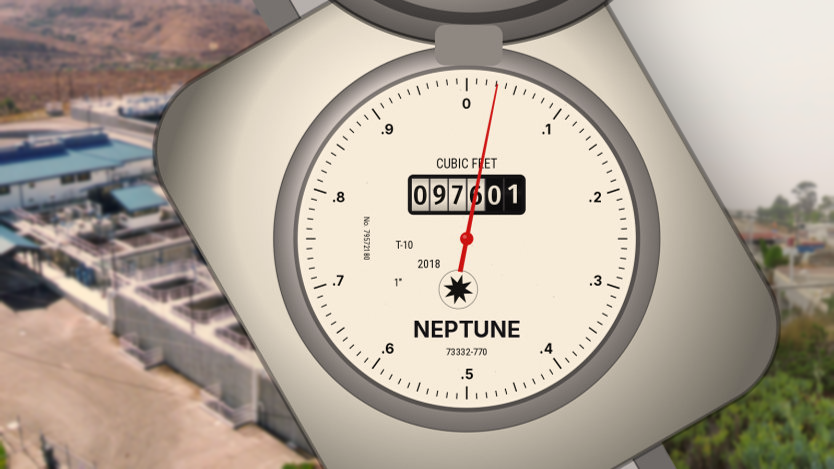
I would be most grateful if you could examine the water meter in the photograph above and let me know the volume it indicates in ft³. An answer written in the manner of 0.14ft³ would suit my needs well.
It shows 97601.03ft³
